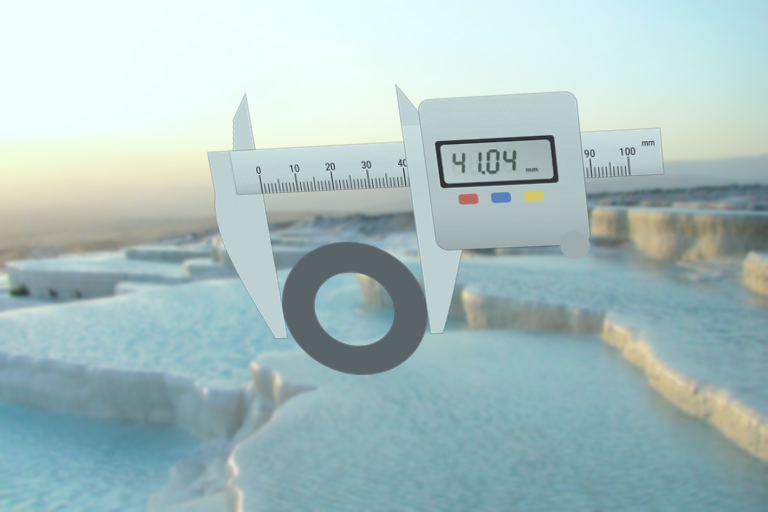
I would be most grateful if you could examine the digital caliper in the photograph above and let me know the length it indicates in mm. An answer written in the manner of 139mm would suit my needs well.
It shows 41.04mm
